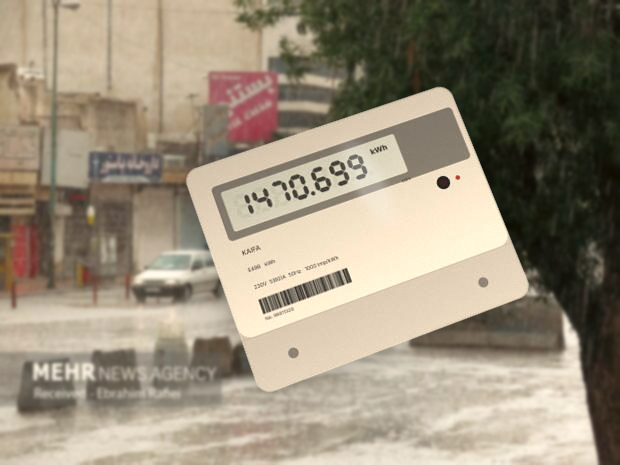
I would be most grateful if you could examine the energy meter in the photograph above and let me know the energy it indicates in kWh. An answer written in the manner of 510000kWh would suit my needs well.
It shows 1470.699kWh
